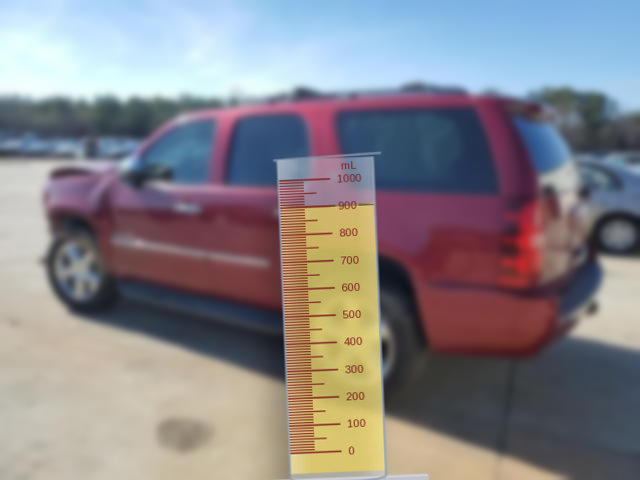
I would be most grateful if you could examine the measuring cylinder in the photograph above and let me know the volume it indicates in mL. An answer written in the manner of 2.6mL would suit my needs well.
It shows 900mL
